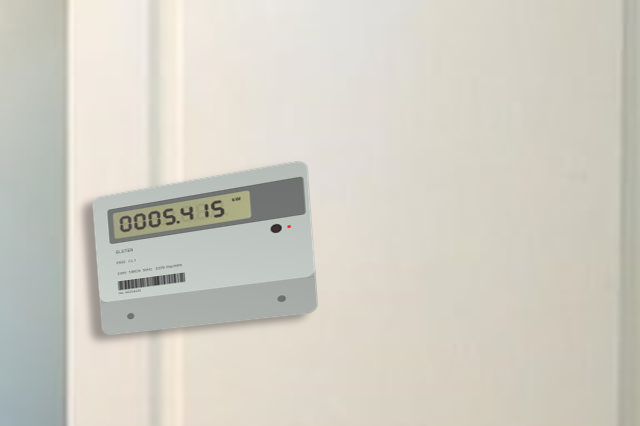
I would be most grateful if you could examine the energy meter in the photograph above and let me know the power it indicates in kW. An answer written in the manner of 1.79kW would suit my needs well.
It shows 5.415kW
